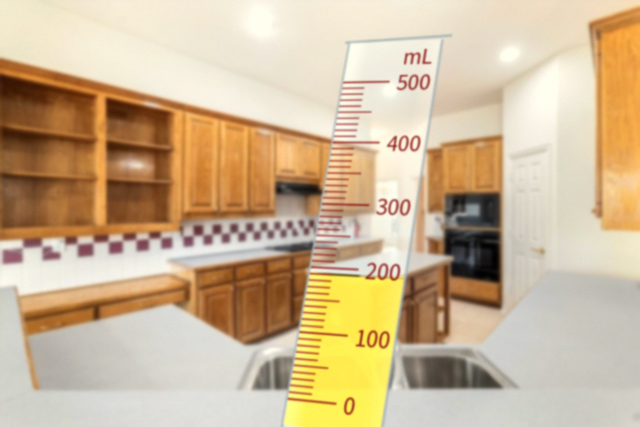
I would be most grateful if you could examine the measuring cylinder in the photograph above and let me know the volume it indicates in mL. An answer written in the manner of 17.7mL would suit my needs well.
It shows 190mL
